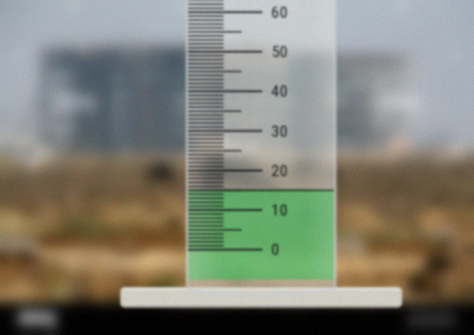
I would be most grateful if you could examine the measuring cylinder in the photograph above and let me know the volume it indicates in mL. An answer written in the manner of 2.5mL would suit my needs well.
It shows 15mL
